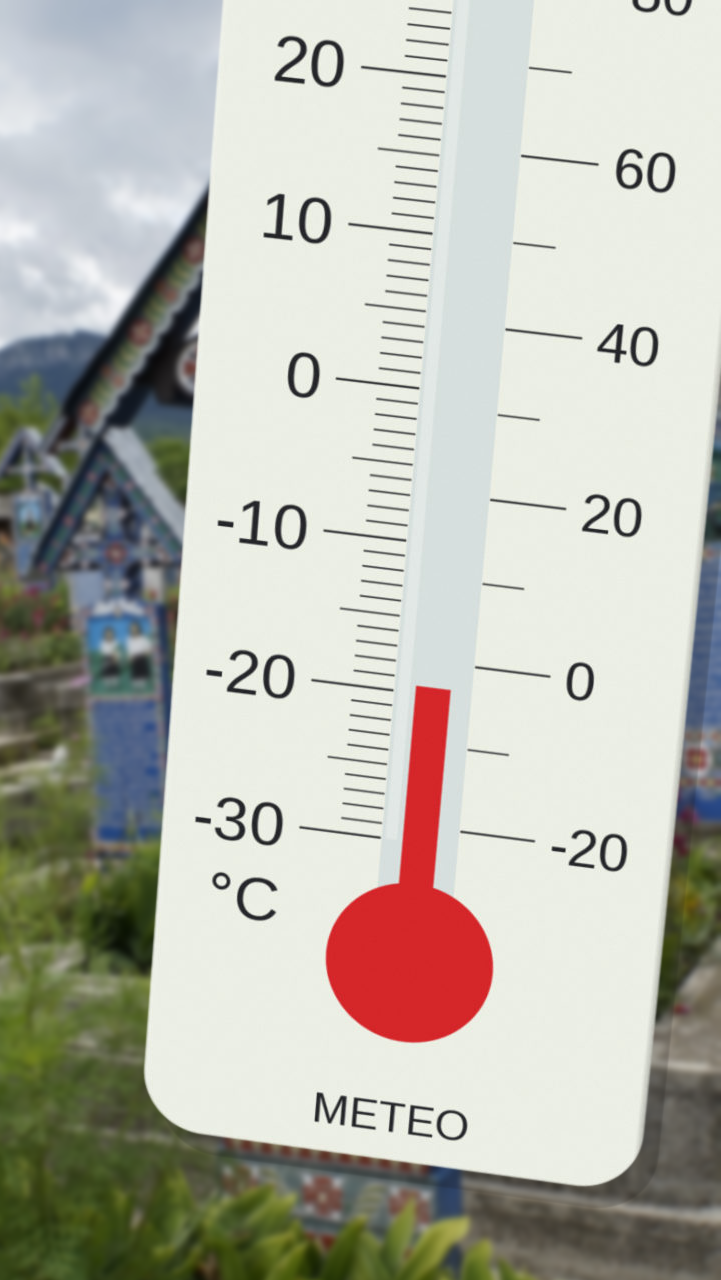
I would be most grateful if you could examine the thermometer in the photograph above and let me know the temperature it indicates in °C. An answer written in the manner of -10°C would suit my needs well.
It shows -19.5°C
